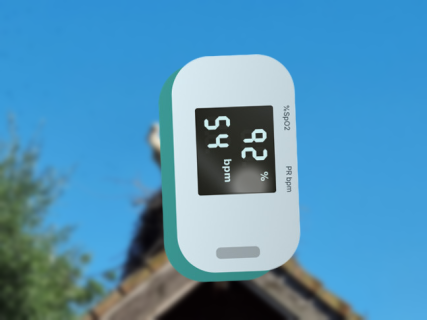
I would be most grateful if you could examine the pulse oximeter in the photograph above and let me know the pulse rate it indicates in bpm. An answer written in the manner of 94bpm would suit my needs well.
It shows 54bpm
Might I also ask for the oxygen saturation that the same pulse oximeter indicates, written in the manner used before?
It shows 92%
